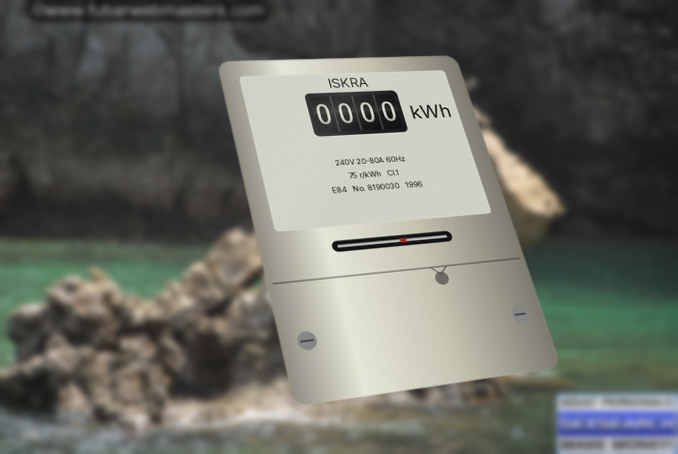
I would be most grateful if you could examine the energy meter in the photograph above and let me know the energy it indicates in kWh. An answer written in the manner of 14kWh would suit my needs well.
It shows 0kWh
